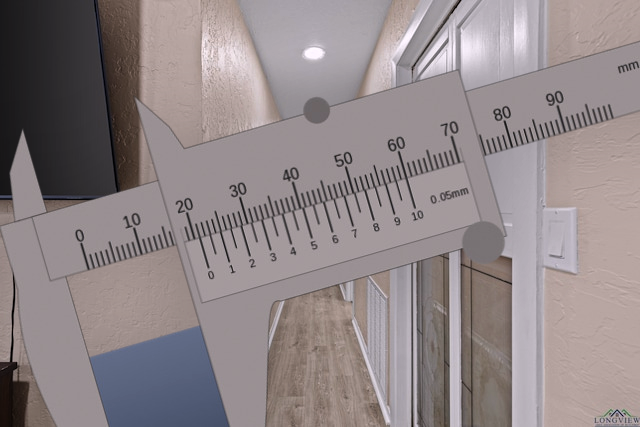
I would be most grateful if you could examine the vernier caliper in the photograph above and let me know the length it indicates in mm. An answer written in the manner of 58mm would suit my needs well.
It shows 21.0mm
